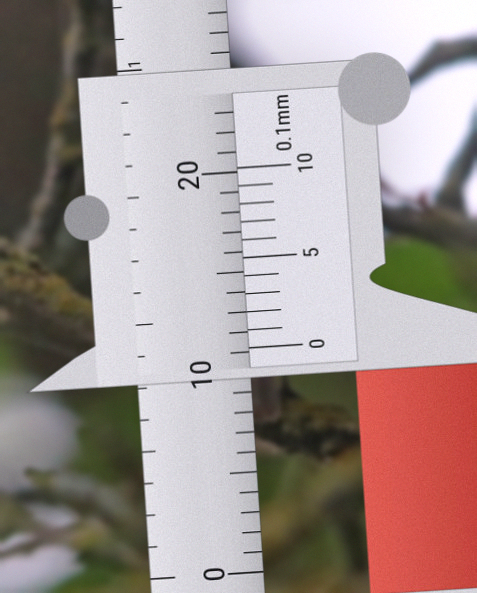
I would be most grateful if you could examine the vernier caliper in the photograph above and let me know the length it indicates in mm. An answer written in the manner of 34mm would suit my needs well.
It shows 11.2mm
